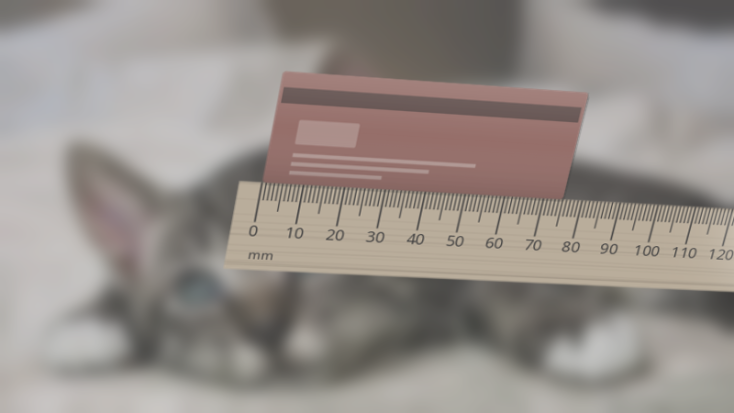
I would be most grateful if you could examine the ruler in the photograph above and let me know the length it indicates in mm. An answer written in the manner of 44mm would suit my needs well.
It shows 75mm
